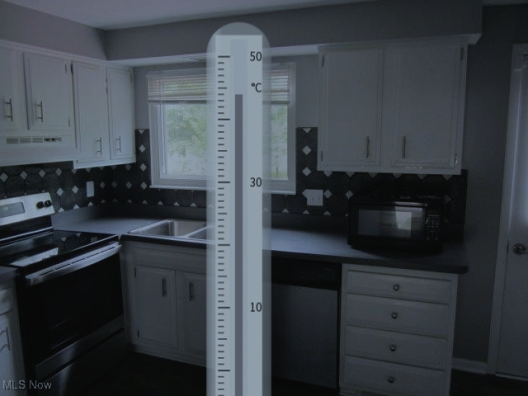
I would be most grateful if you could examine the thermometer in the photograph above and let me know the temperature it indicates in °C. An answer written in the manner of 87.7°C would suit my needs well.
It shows 44°C
